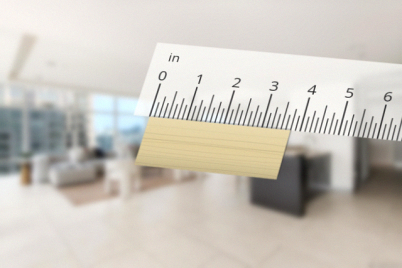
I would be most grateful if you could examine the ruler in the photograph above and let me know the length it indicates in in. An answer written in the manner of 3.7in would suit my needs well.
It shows 3.75in
